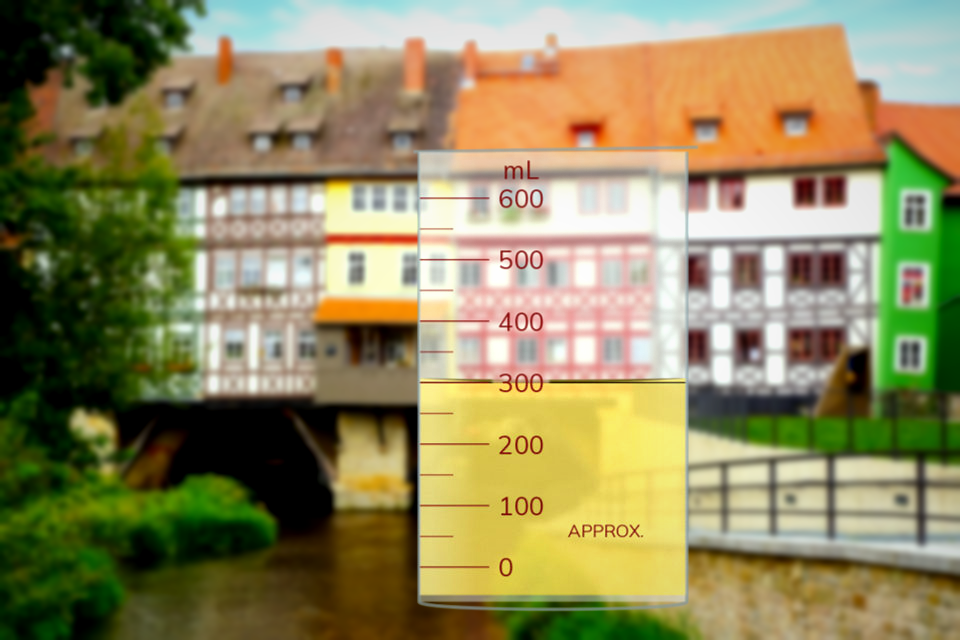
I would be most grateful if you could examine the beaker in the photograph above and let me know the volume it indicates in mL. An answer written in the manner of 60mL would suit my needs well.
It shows 300mL
